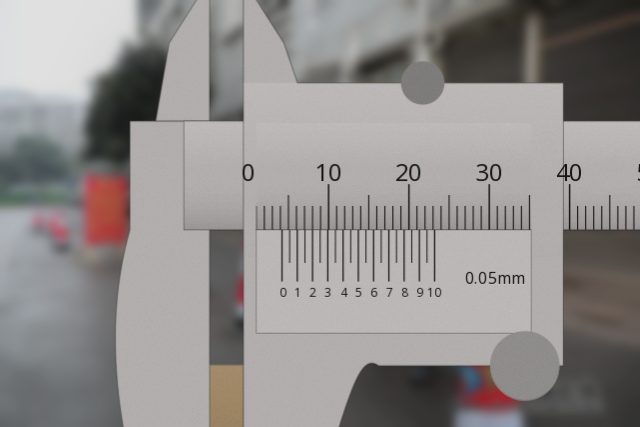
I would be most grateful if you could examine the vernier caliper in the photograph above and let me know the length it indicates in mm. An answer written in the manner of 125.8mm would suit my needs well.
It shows 4.2mm
